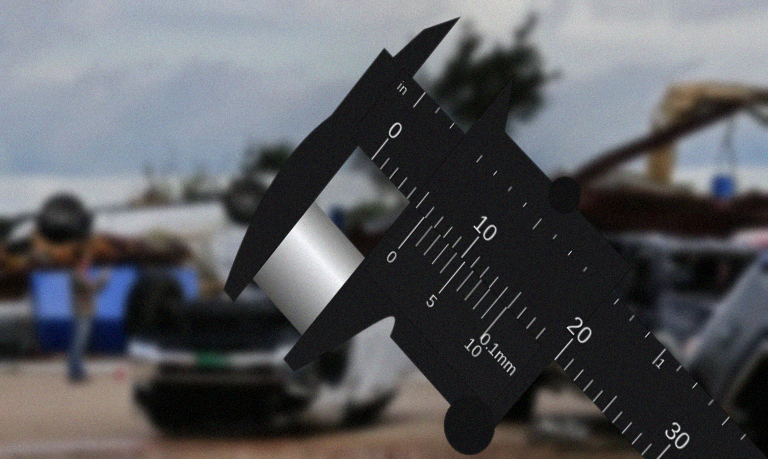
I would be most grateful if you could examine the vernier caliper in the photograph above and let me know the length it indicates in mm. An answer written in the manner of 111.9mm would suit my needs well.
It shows 5.9mm
